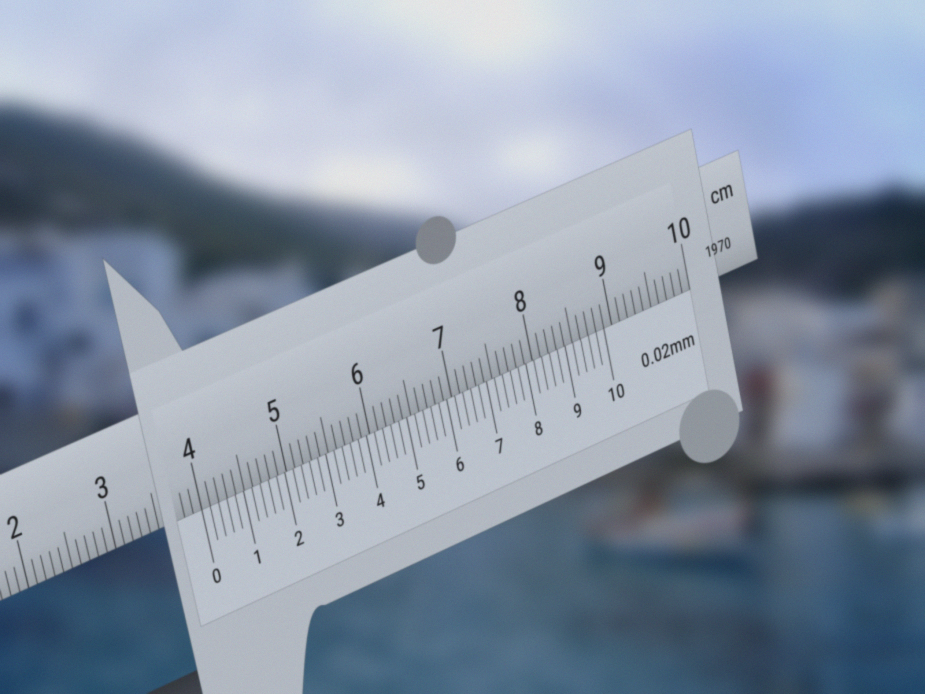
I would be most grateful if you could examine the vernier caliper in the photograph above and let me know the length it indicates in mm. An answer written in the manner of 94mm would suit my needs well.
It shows 40.0mm
